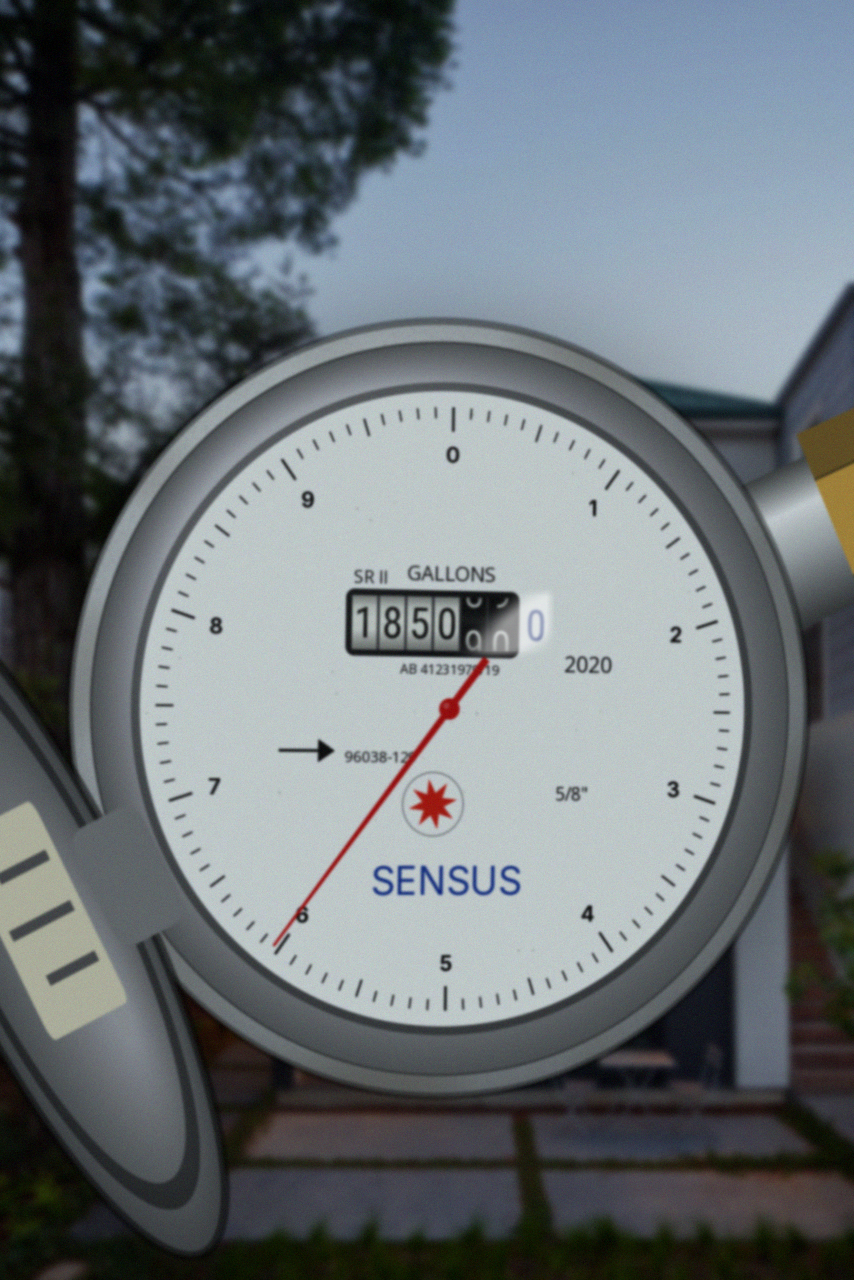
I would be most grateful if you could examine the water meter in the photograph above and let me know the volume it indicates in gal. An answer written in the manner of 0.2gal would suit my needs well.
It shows 1850896.0gal
